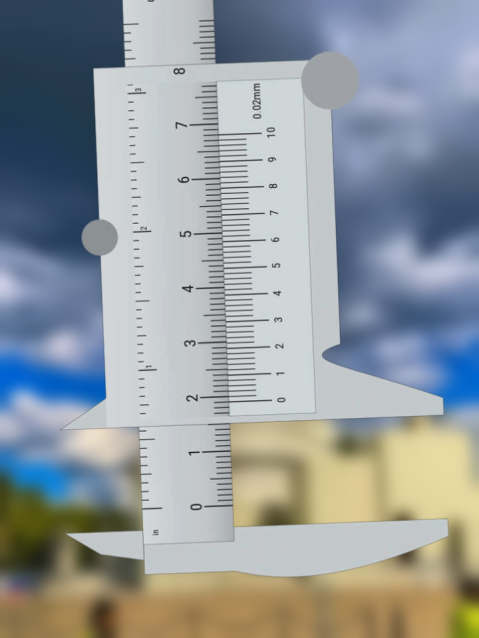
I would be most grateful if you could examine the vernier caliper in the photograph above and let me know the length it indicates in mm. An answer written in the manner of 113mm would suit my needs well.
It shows 19.0mm
